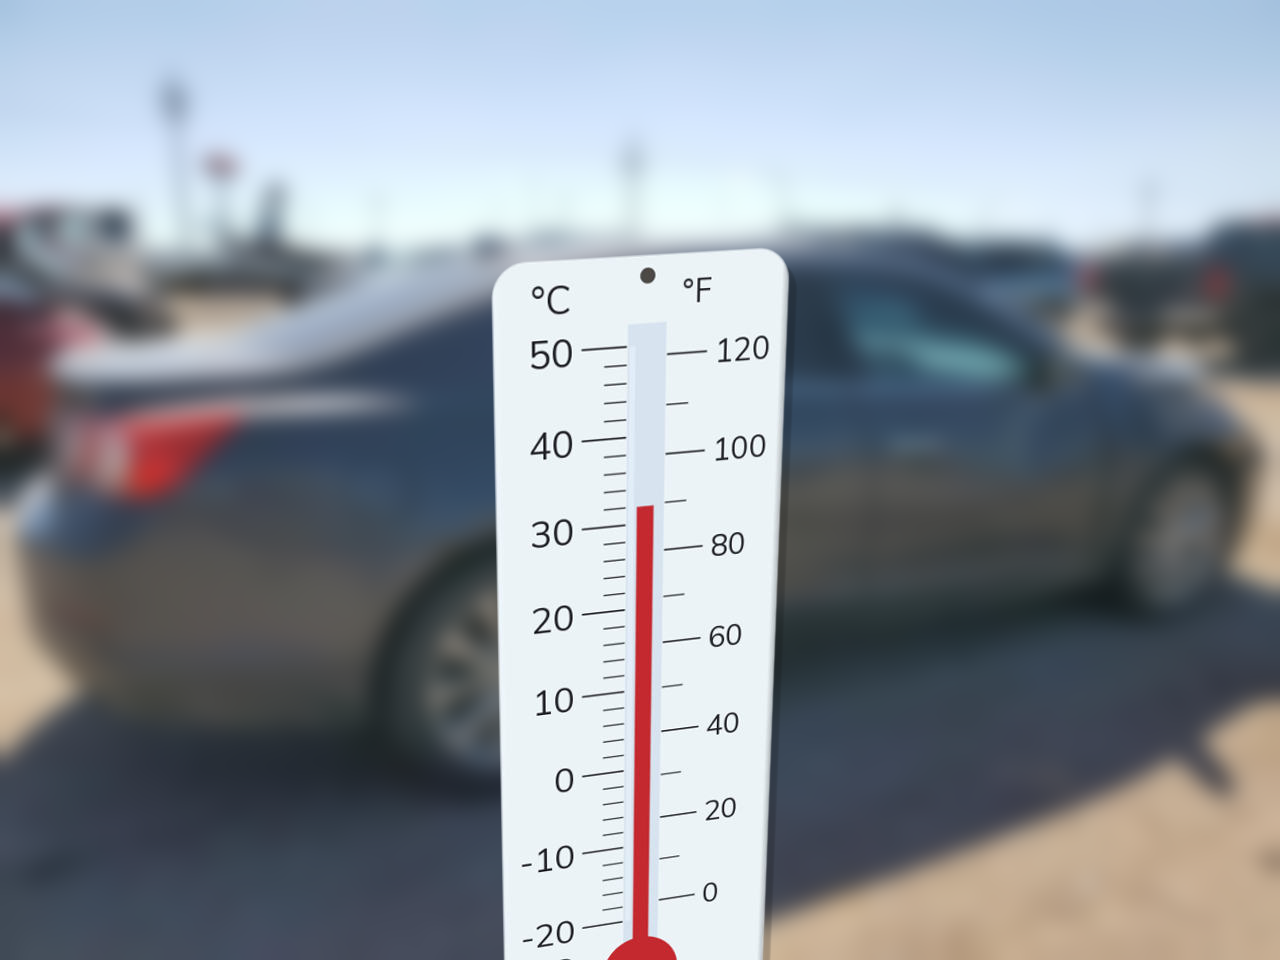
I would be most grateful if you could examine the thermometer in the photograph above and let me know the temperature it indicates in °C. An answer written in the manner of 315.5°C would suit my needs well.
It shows 32°C
